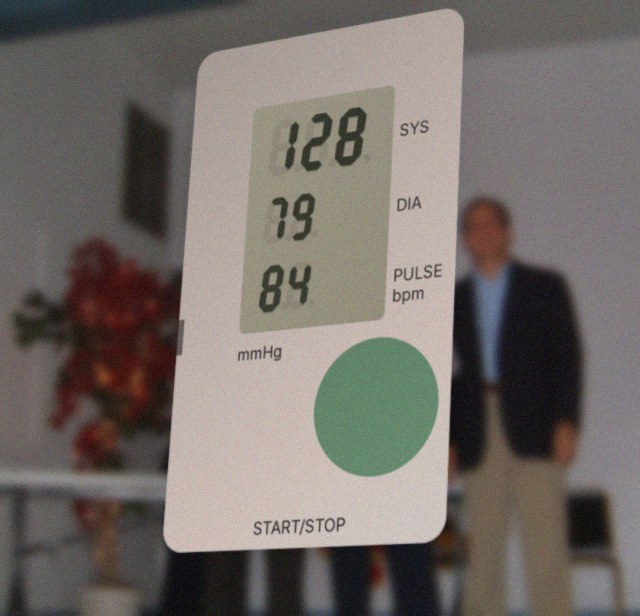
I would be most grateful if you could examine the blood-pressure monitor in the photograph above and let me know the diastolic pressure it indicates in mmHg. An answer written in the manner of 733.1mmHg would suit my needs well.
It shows 79mmHg
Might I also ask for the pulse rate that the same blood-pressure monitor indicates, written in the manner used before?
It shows 84bpm
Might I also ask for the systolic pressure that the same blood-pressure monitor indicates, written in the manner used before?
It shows 128mmHg
